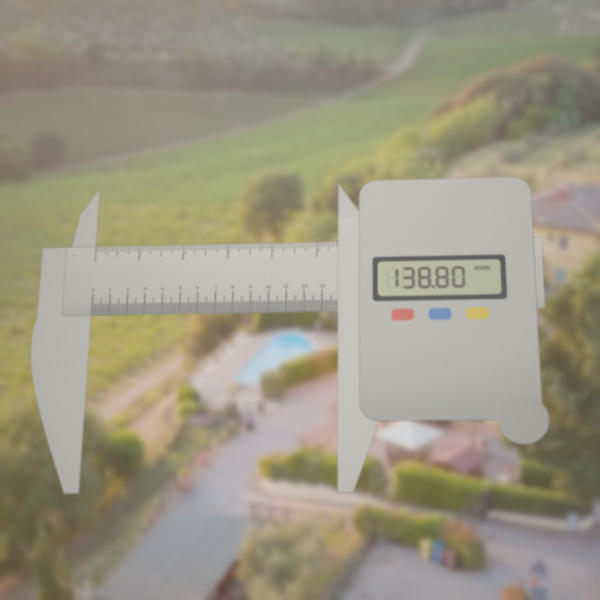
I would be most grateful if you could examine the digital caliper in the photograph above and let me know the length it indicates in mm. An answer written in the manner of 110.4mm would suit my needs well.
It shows 138.80mm
